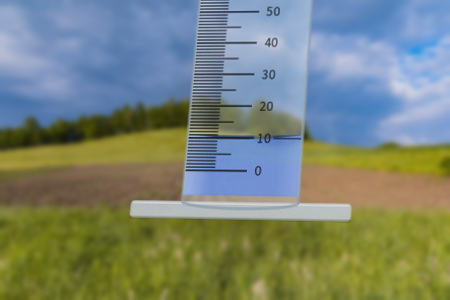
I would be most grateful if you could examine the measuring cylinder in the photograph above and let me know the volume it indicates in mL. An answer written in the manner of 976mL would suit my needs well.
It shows 10mL
